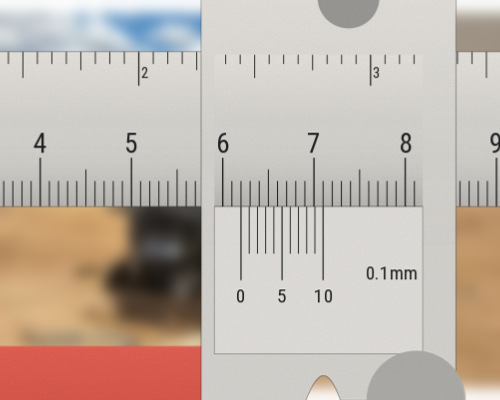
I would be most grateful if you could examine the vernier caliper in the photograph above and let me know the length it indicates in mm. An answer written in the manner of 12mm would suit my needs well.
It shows 62.0mm
